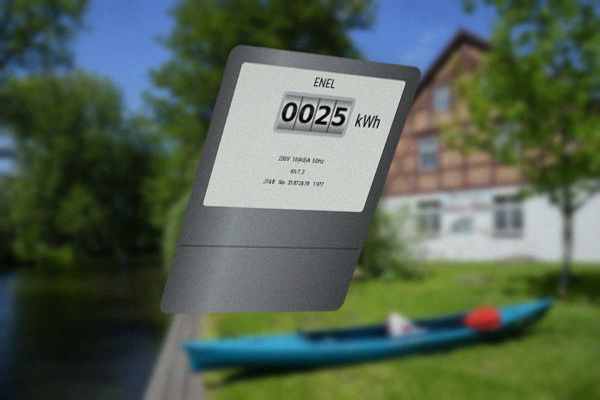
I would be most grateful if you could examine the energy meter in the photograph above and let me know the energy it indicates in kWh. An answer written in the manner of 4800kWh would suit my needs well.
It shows 25kWh
